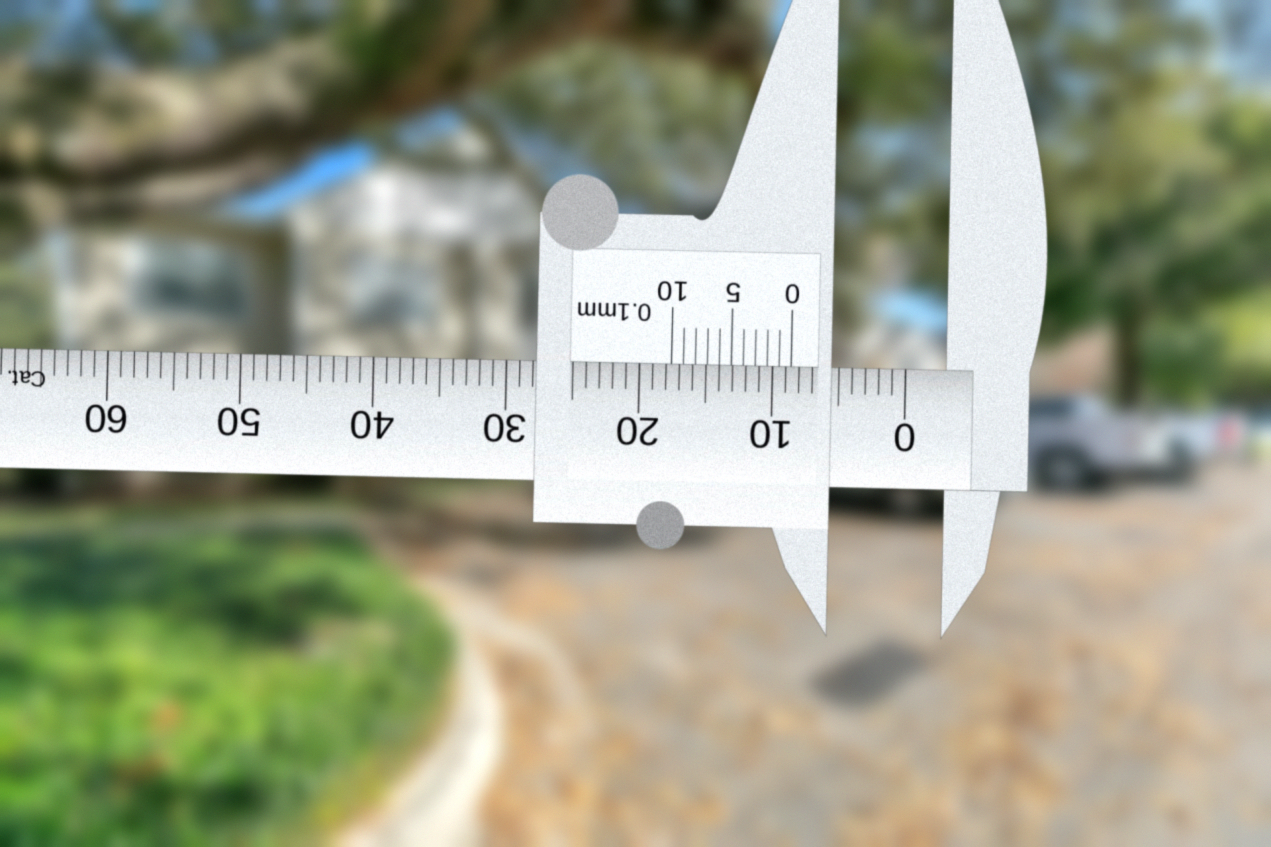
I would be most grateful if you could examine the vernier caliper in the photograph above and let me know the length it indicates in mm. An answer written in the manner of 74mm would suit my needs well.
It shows 8.6mm
